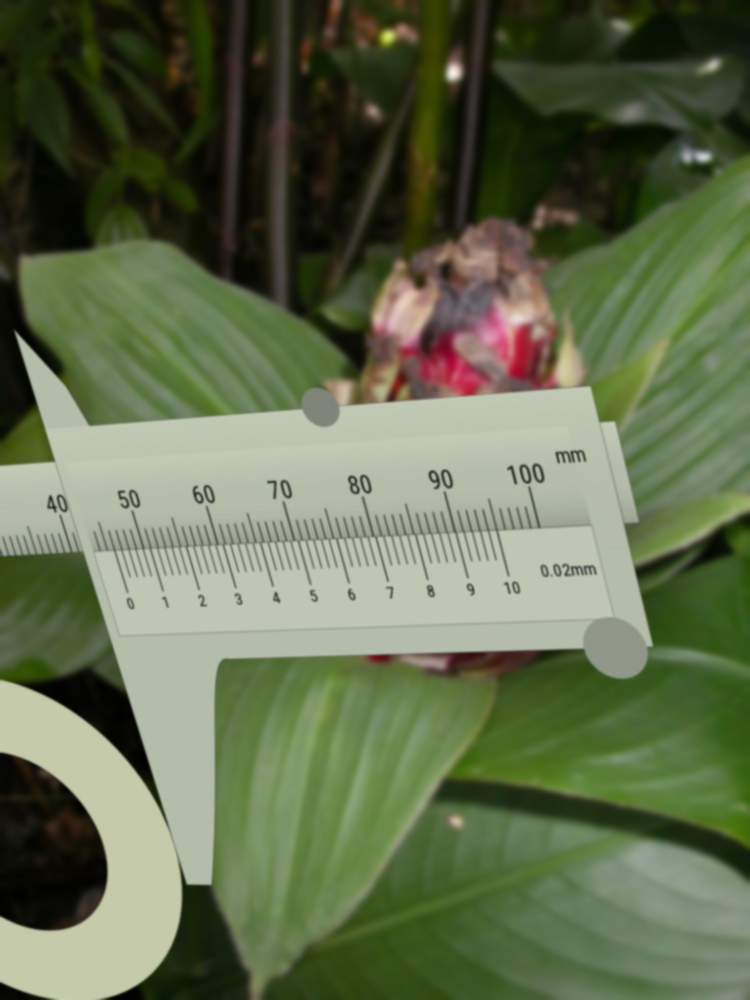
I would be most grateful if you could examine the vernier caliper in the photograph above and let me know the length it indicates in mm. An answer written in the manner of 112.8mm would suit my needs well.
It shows 46.0mm
